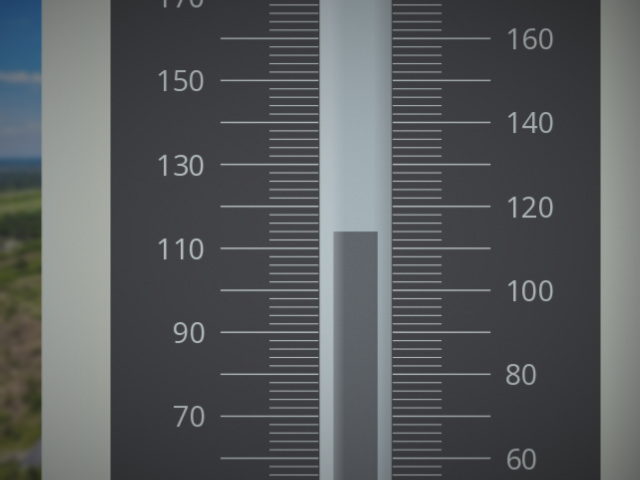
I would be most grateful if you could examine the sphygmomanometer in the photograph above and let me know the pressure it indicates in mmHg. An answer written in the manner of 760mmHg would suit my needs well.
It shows 114mmHg
